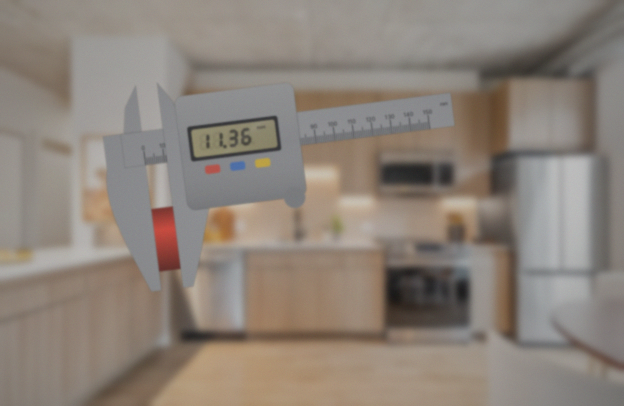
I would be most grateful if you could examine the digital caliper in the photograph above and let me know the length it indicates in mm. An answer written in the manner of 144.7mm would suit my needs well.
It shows 11.36mm
